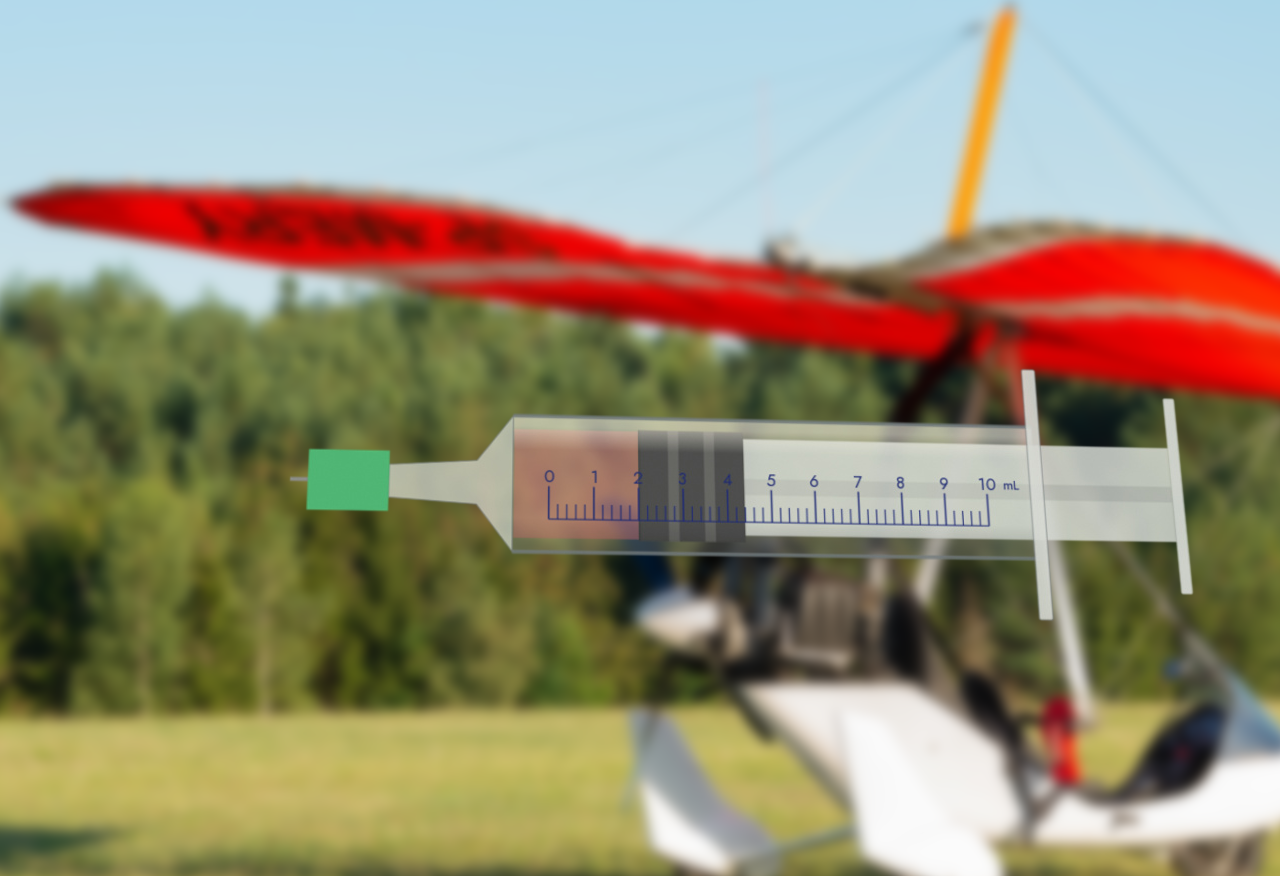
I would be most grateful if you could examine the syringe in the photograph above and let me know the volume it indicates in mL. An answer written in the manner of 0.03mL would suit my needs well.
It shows 2mL
